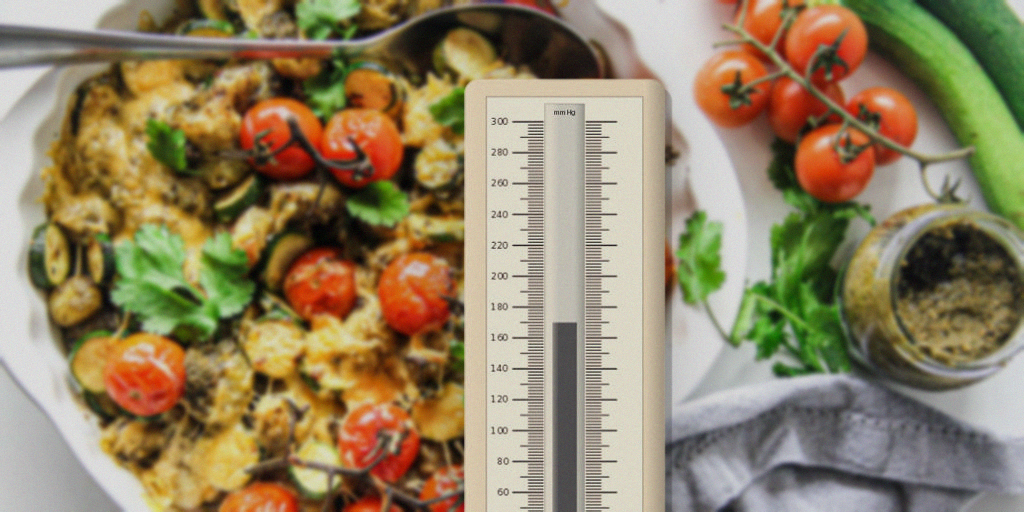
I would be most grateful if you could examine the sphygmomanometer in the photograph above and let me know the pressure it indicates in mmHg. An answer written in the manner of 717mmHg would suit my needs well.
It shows 170mmHg
